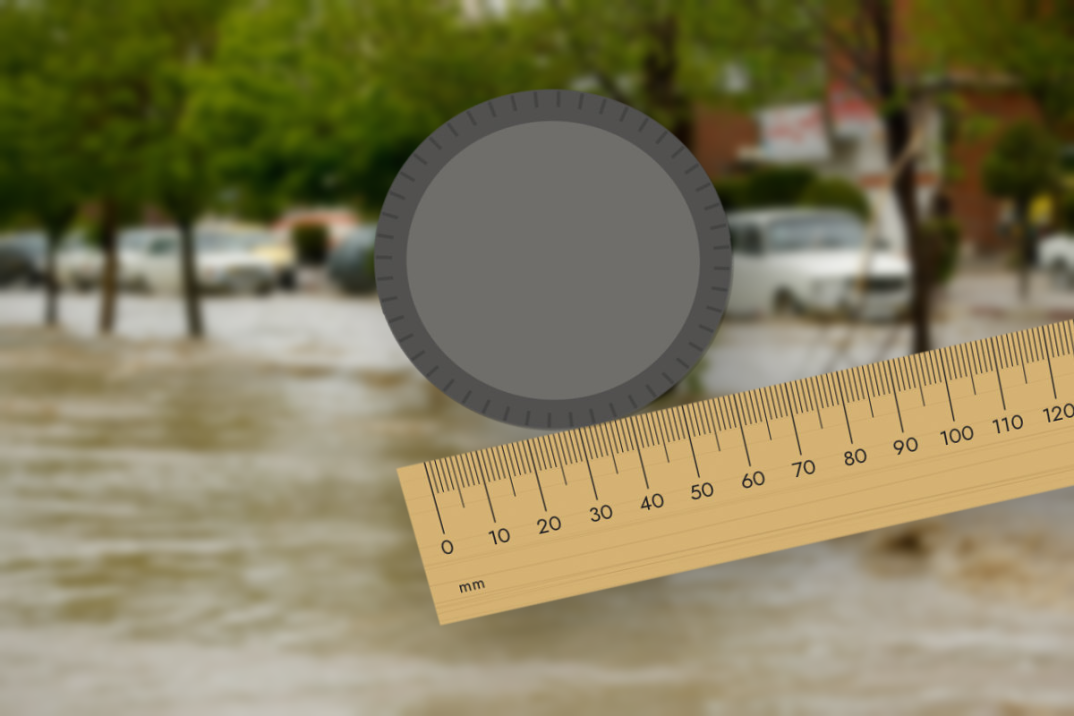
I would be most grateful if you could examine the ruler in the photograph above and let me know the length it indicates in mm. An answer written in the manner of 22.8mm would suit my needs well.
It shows 66mm
